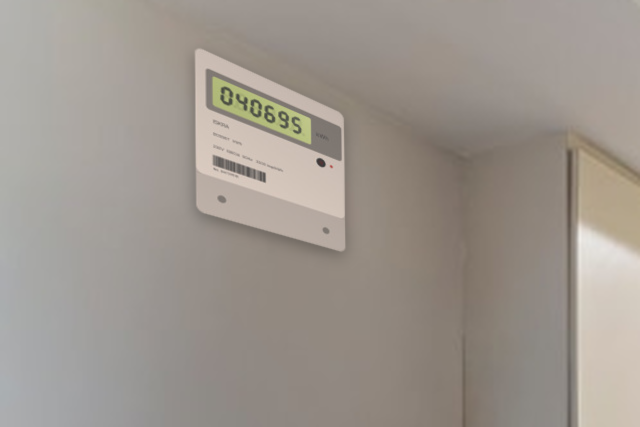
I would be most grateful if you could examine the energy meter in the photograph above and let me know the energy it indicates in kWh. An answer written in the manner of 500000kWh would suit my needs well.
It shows 40695kWh
